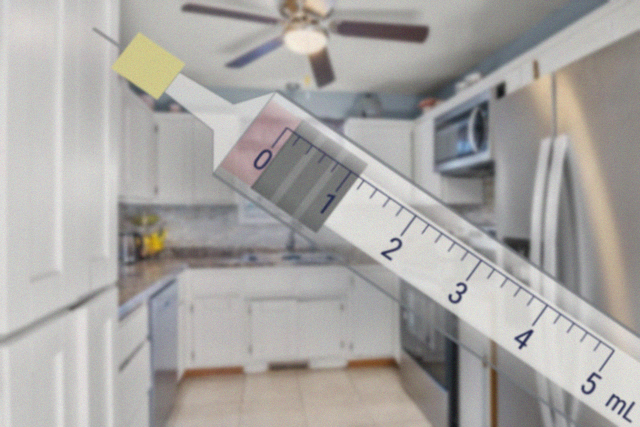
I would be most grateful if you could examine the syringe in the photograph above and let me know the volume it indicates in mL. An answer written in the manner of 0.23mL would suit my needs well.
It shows 0.1mL
